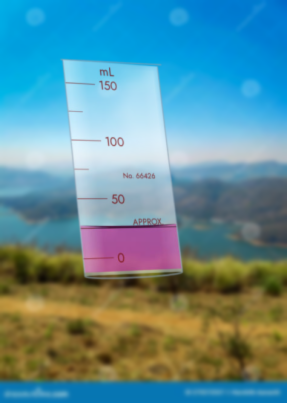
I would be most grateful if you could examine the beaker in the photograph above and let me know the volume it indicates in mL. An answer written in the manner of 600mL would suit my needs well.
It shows 25mL
